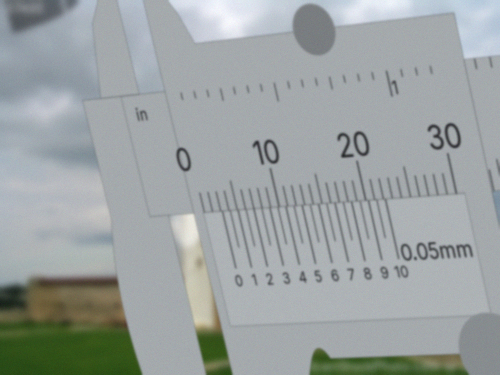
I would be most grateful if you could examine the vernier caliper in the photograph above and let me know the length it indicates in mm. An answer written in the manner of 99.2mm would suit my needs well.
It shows 3.2mm
